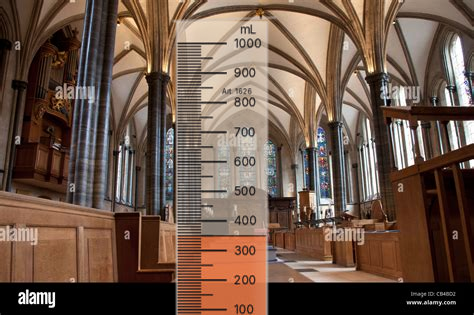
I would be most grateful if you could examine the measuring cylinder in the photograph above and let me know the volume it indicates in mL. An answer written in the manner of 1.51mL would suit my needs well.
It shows 350mL
